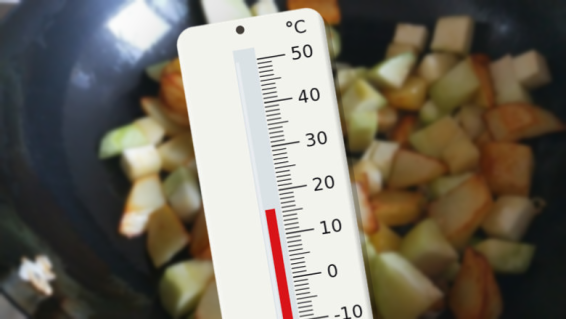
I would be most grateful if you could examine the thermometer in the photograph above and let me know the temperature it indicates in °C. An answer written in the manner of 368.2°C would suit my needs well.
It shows 16°C
